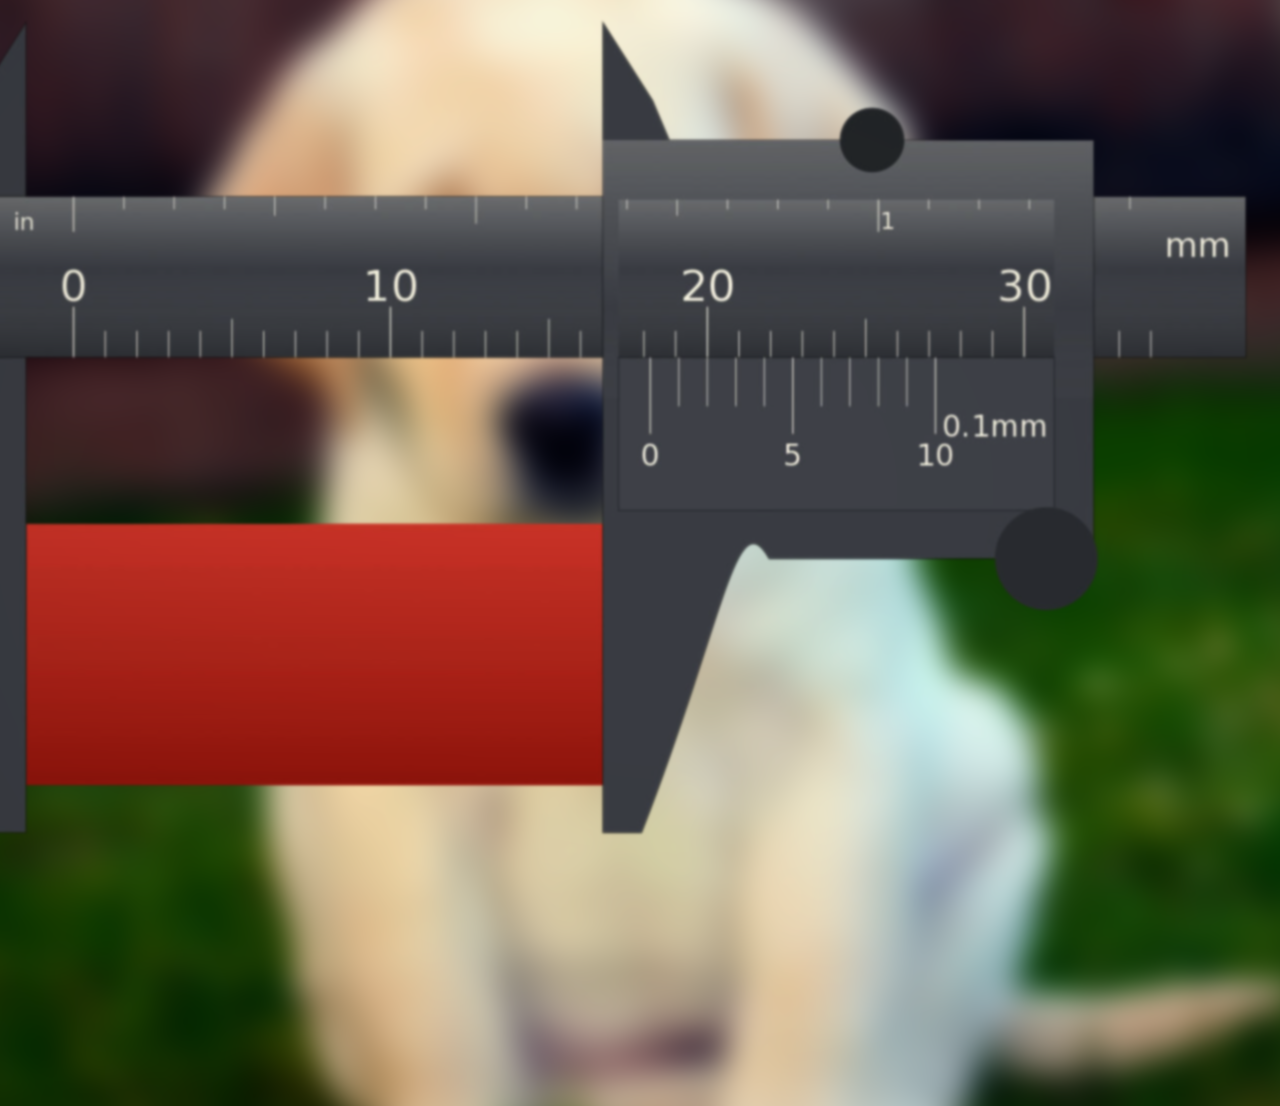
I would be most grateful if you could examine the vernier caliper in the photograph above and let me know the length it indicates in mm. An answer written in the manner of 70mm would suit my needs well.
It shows 18.2mm
